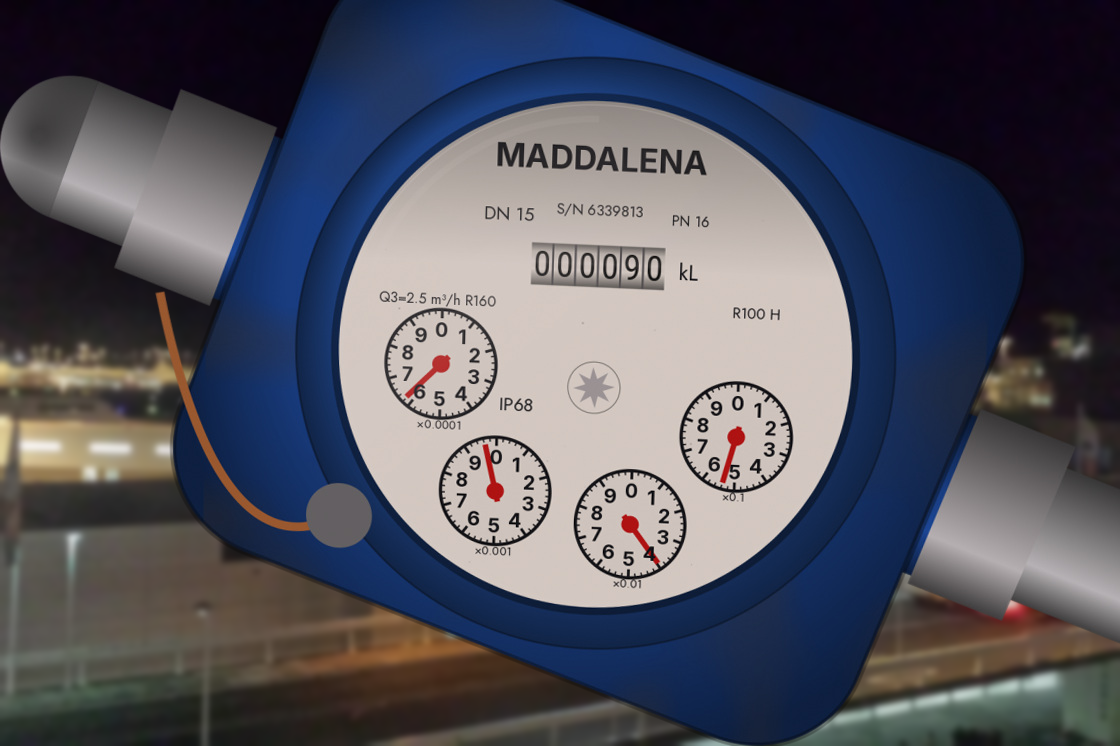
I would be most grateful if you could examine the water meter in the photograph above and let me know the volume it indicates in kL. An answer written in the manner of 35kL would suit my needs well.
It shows 90.5396kL
